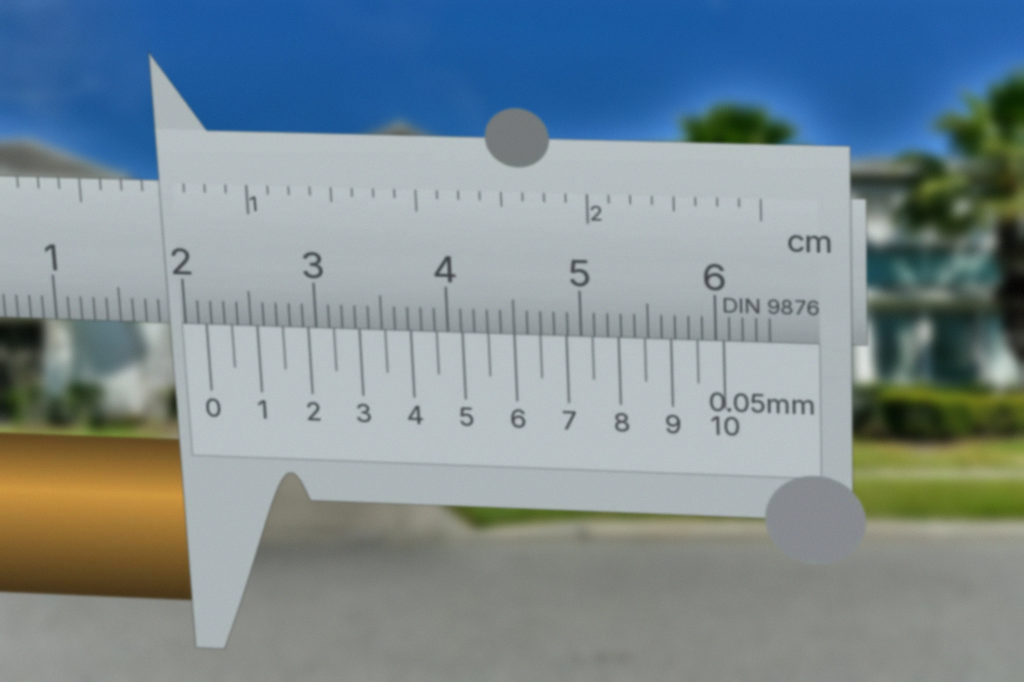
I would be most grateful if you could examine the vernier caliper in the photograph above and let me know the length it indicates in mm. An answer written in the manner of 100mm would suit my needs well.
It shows 21.6mm
